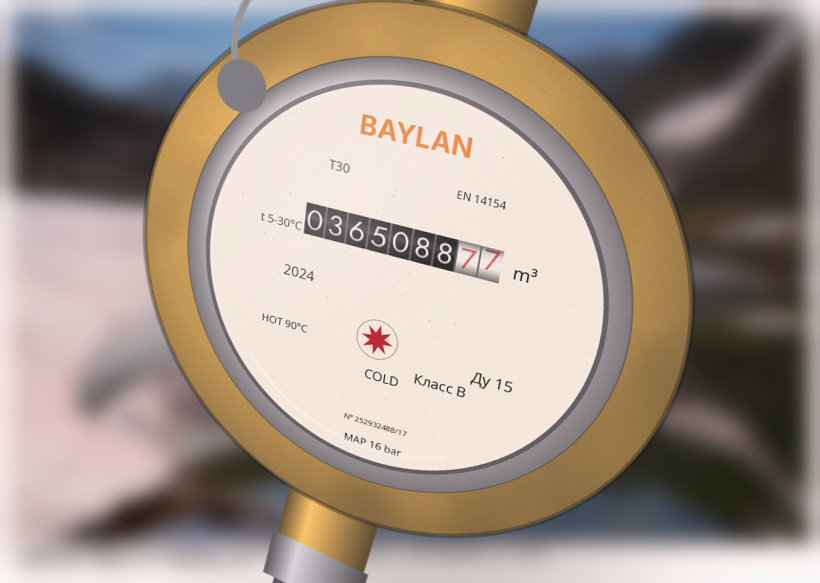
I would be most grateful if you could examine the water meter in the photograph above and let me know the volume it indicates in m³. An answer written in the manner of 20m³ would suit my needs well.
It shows 365088.77m³
